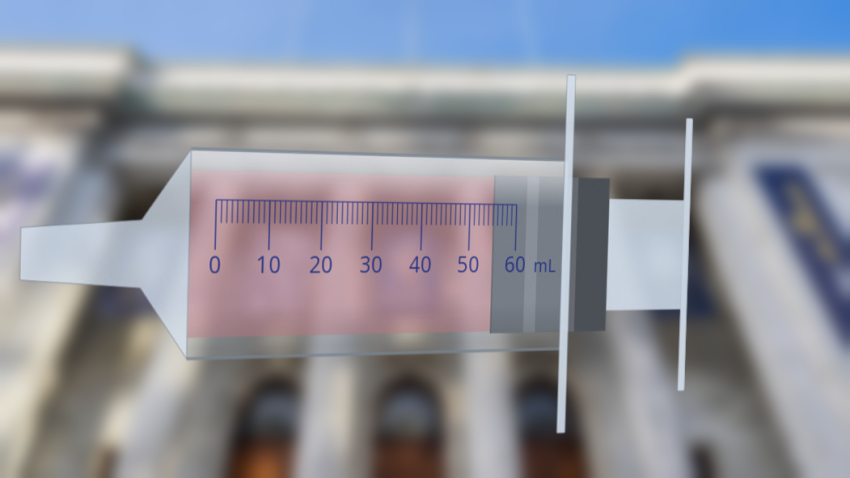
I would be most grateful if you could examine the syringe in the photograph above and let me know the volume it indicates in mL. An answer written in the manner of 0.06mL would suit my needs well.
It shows 55mL
